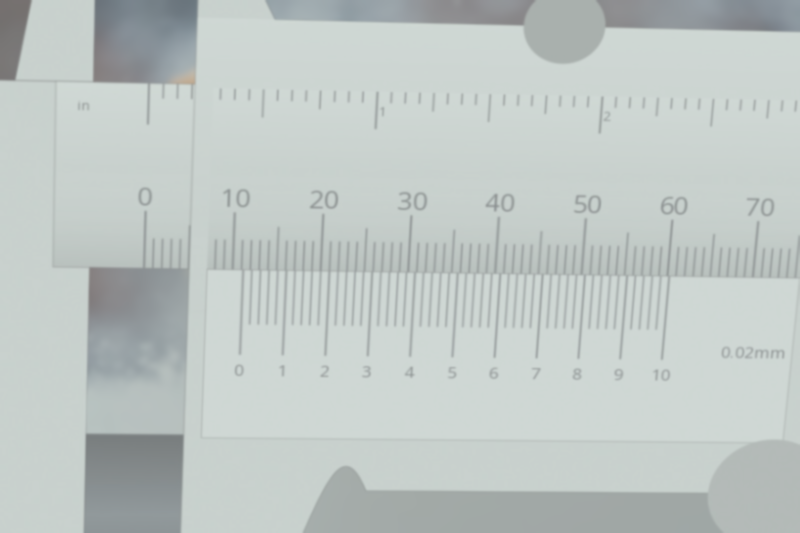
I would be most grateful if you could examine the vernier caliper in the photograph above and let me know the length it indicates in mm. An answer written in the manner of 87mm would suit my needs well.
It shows 11.2mm
